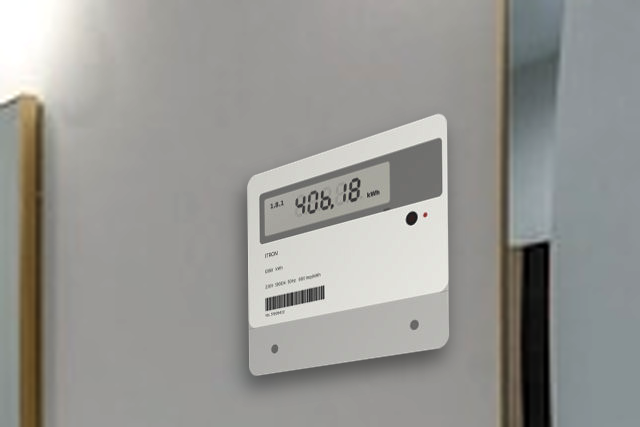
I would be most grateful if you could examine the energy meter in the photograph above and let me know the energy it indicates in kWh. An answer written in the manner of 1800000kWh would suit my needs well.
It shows 406.18kWh
